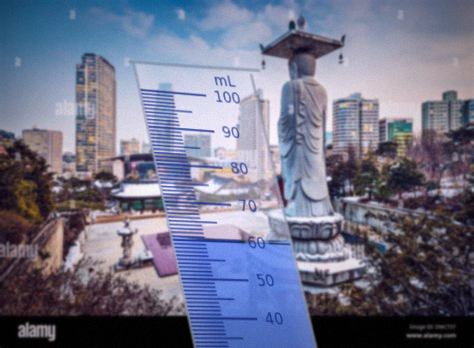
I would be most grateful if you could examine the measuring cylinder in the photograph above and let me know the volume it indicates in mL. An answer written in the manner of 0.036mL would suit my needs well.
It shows 60mL
